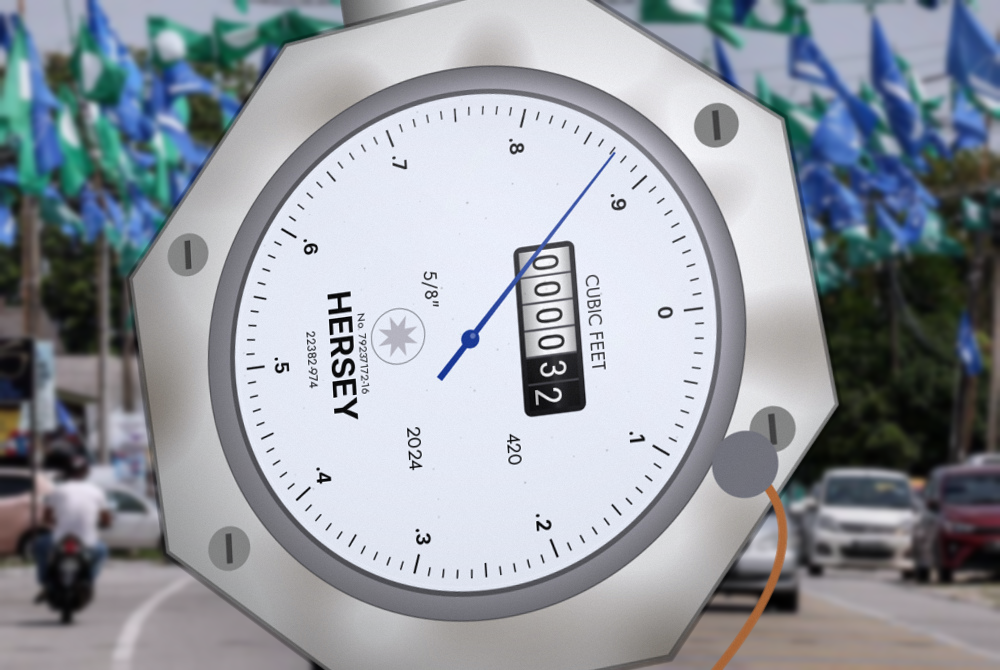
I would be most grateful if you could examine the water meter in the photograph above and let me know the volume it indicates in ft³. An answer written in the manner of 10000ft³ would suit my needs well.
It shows 31.87ft³
